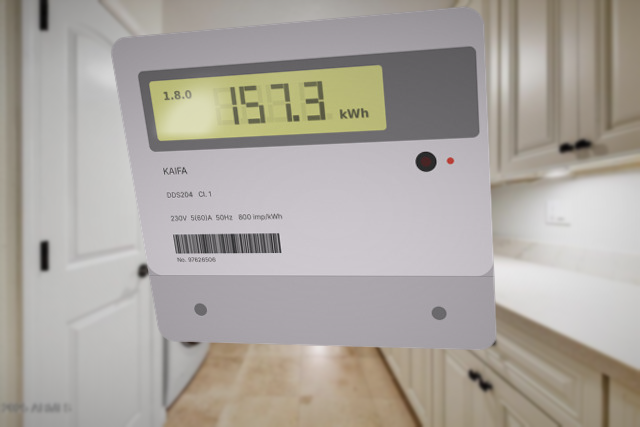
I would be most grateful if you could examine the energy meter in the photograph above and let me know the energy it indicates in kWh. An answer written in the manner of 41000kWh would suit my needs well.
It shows 157.3kWh
